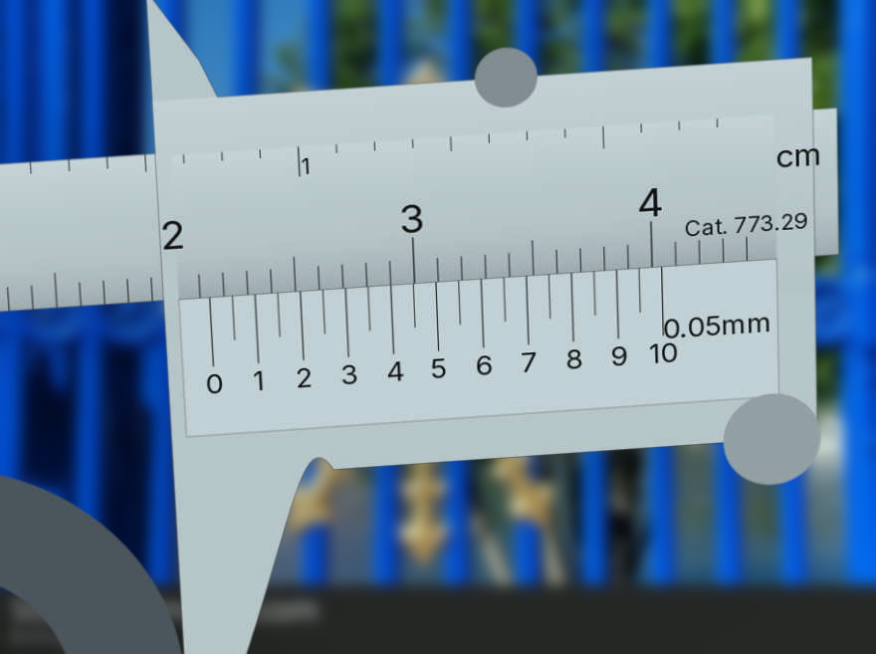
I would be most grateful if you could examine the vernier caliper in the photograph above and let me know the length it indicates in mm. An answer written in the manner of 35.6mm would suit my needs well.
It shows 21.40mm
